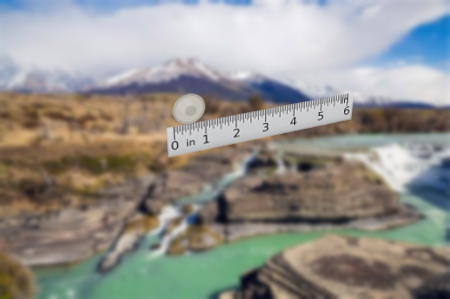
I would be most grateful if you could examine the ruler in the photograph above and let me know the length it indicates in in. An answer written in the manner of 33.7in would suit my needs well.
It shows 1in
